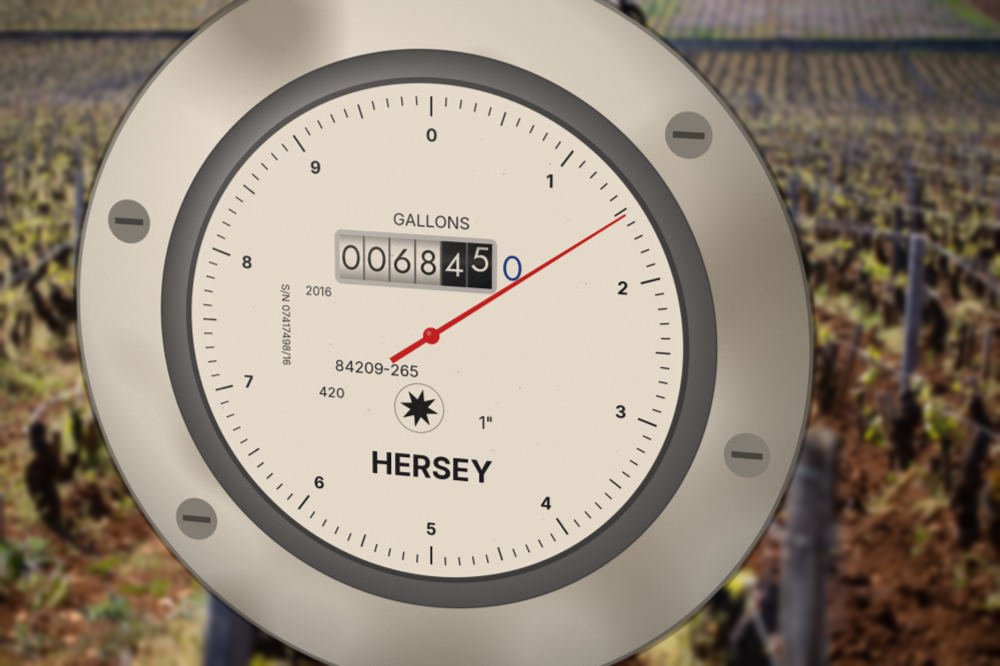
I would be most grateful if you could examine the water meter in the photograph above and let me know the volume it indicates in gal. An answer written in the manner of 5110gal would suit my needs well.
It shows 68451.5gal
